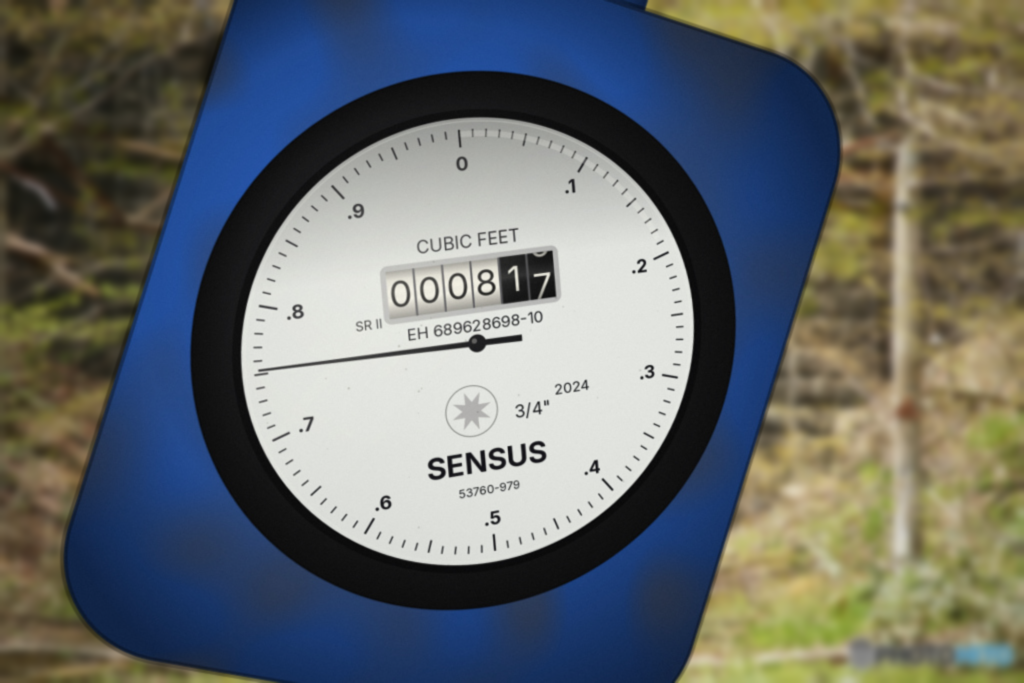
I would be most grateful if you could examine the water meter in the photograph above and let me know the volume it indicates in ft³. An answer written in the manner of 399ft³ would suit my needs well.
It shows 816.75ft³
